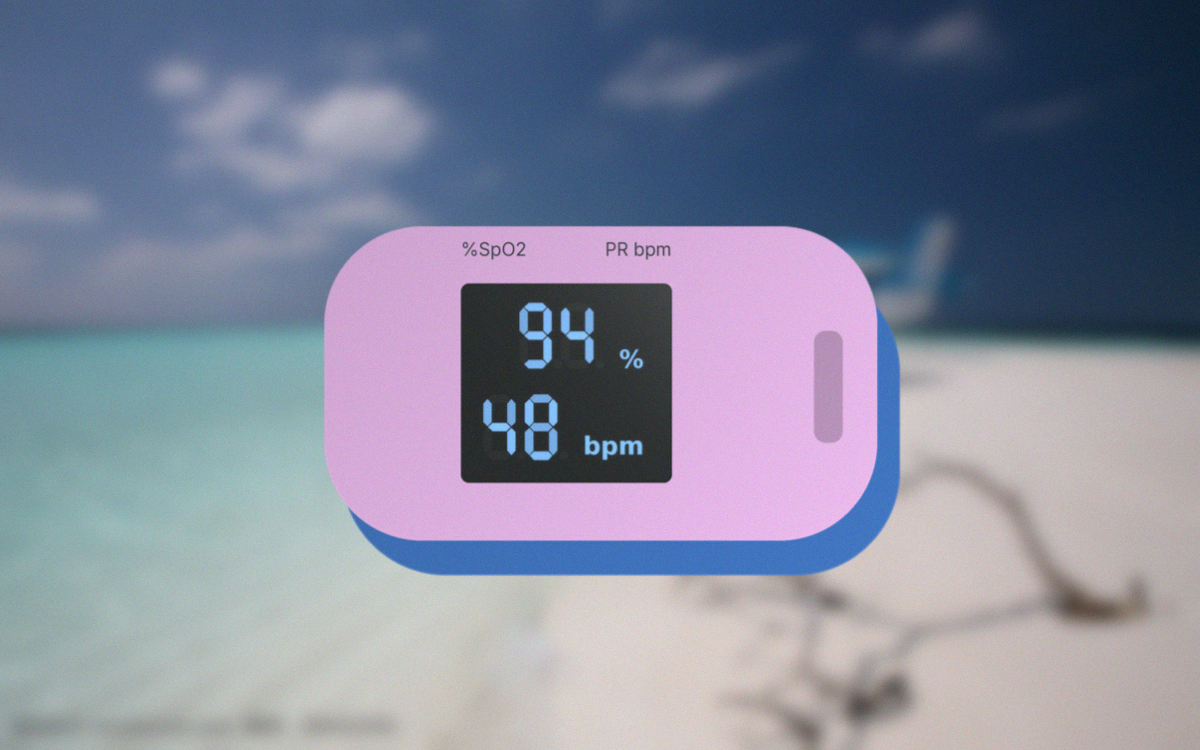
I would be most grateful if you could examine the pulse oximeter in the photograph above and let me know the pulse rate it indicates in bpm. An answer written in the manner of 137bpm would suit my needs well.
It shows 48bpm
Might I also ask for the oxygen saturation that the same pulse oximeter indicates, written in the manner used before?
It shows 94%
